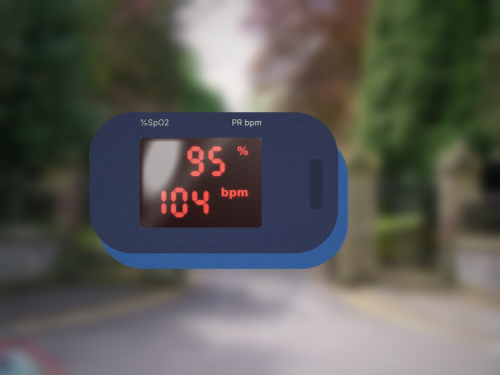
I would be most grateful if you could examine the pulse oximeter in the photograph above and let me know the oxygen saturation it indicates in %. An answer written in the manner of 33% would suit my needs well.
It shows 95%
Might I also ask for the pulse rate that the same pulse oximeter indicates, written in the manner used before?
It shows 104bpm
